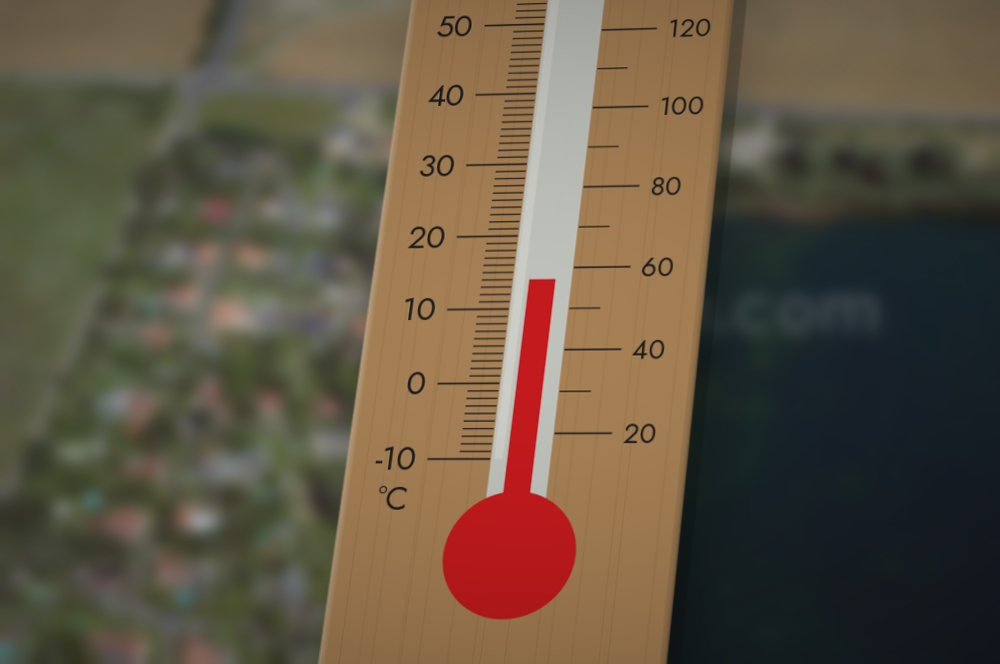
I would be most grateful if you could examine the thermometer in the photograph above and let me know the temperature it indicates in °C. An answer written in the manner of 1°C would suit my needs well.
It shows 14°C
